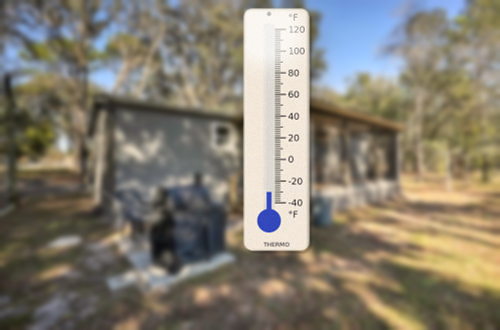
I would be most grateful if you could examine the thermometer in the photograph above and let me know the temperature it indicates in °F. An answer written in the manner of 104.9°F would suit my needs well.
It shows -30°F
